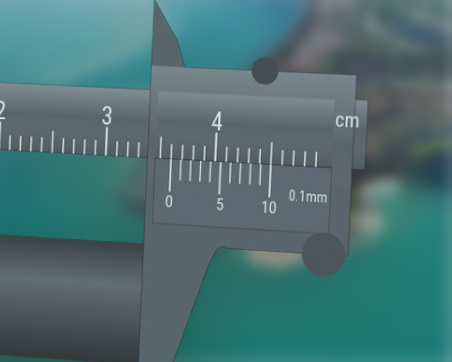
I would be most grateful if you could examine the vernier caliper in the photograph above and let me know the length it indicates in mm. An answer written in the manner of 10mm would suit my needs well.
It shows 36.0mm
